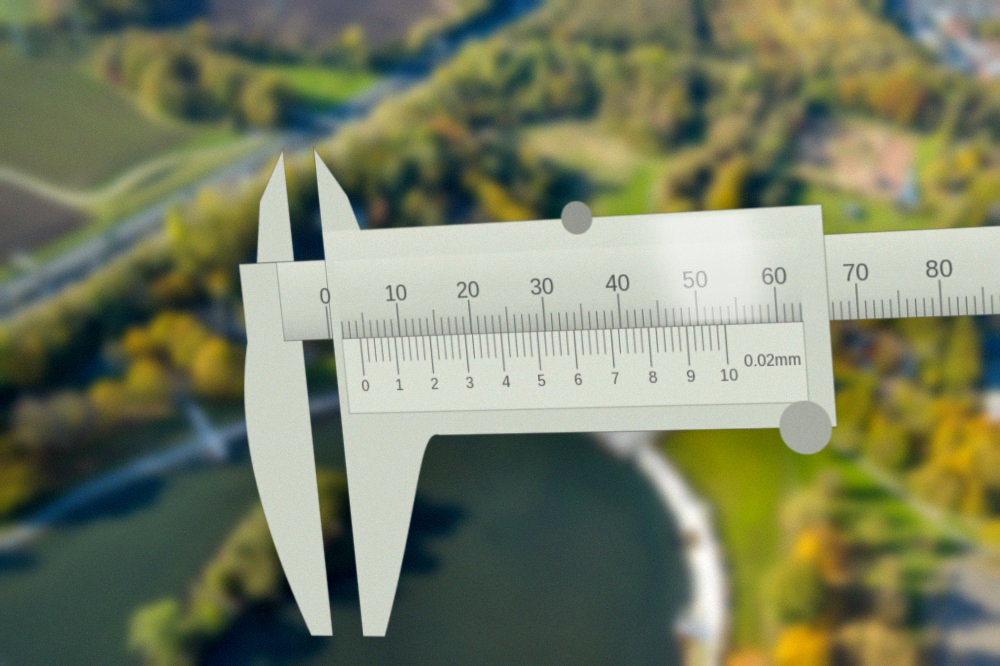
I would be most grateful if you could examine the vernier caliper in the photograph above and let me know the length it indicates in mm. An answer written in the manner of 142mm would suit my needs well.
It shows 4.4mm
